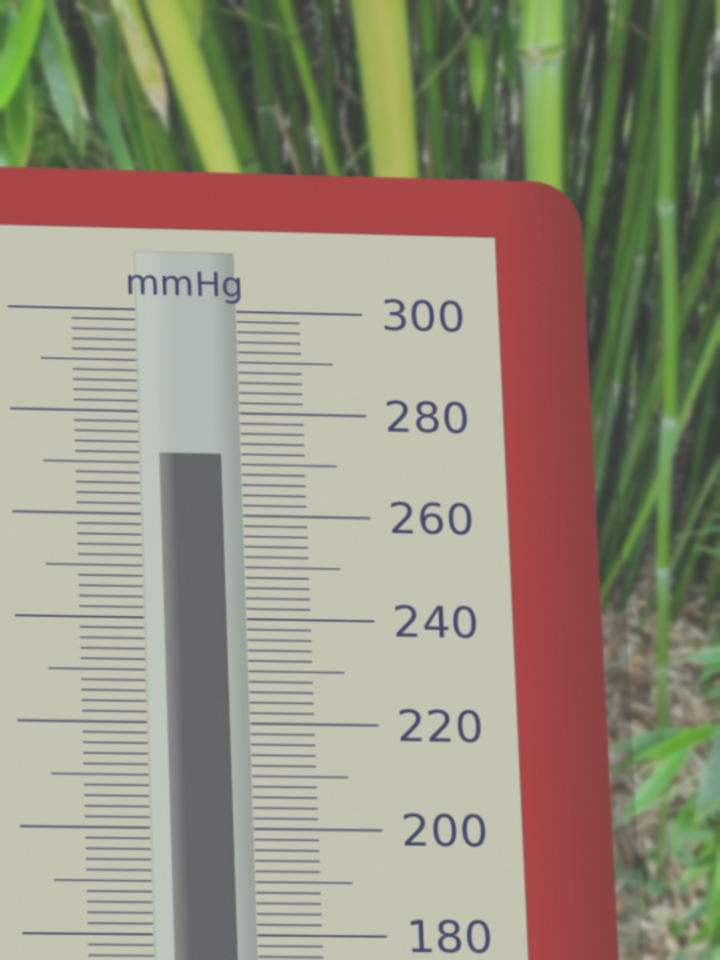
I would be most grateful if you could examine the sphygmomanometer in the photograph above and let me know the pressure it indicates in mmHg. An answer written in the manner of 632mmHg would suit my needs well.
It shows 272mmHg
